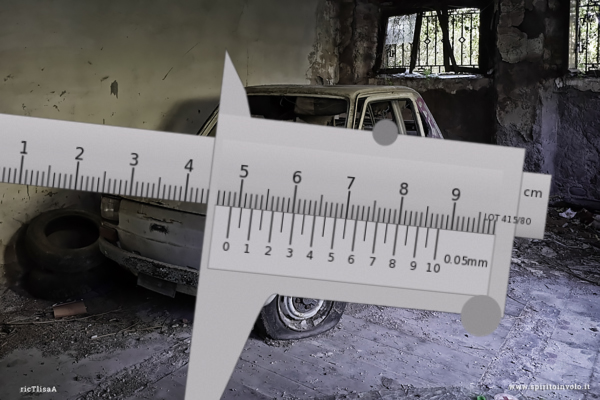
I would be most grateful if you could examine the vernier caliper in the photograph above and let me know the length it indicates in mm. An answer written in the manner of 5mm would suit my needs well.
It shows 48.5mm
